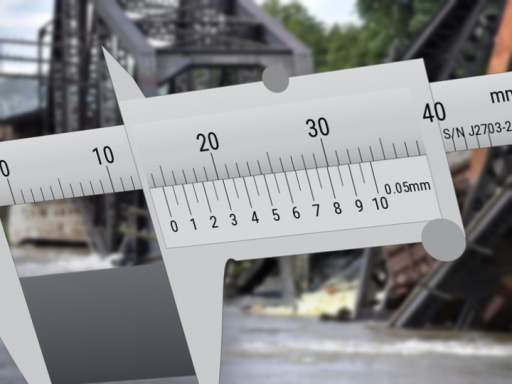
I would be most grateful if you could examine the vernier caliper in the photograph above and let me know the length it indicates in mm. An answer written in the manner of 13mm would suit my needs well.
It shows 14.7mm
